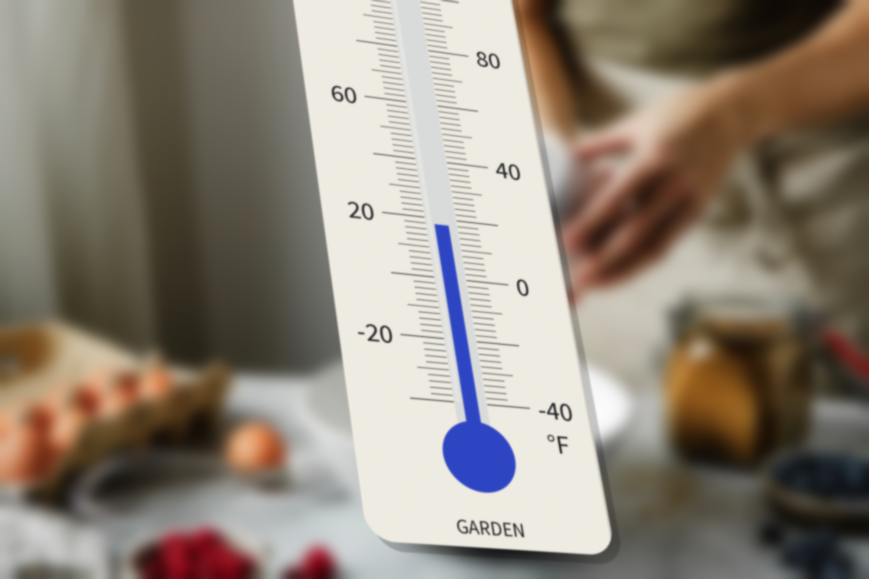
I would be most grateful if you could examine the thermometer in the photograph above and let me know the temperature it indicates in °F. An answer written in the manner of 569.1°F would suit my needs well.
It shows 18°F
